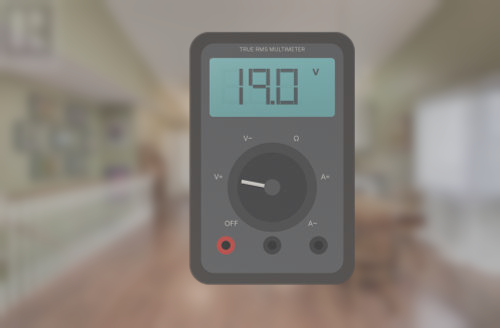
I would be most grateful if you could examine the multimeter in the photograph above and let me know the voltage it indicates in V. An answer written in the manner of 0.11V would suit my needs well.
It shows 19.0V
